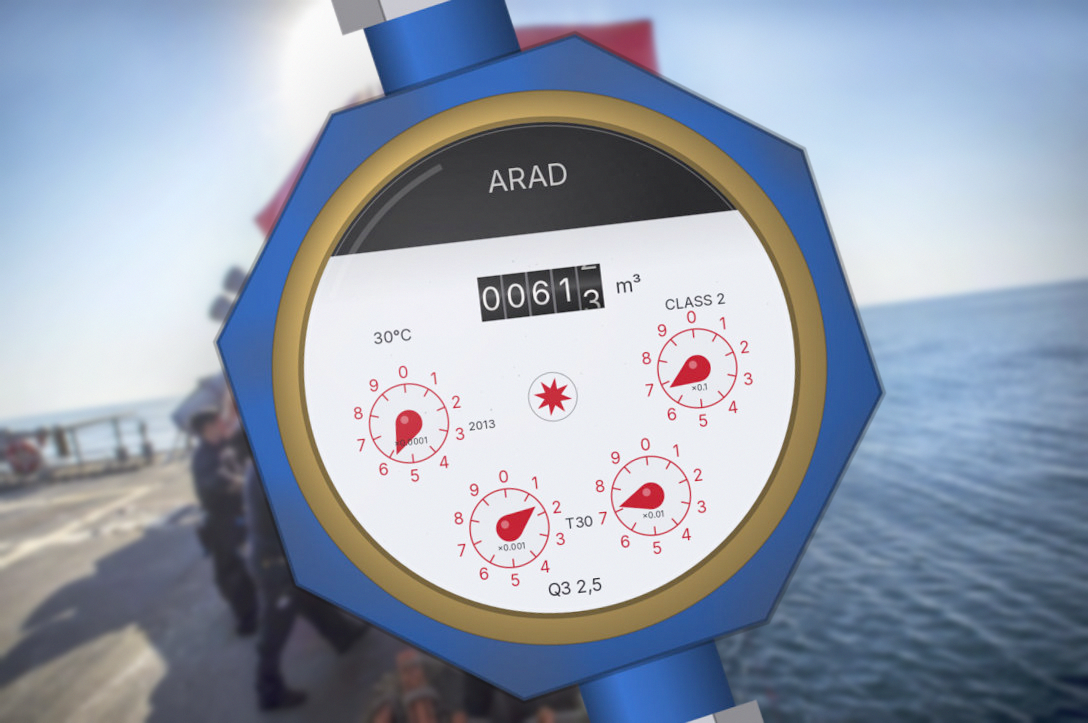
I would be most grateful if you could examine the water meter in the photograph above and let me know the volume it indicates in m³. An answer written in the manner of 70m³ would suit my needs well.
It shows 612.6715m³
